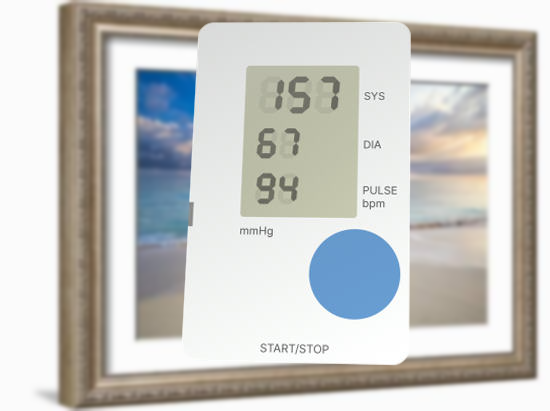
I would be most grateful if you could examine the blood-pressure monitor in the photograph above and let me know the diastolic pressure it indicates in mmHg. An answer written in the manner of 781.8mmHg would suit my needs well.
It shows 67mmHg
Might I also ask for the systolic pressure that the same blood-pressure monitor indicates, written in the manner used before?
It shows 157mmHg
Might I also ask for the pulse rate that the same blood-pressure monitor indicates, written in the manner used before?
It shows 94bpm
